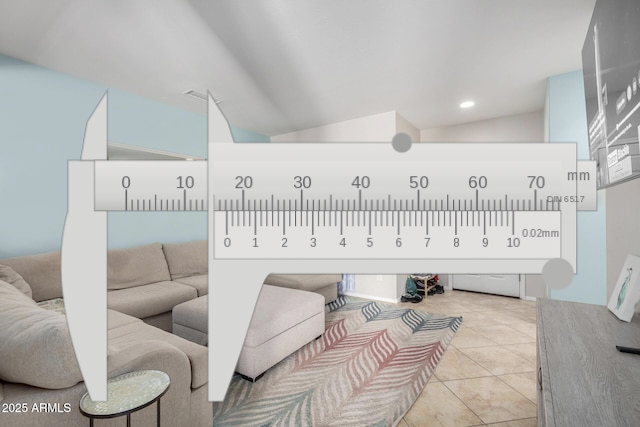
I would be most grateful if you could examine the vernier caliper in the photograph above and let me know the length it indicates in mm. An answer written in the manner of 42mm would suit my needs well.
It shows 17.2mm
